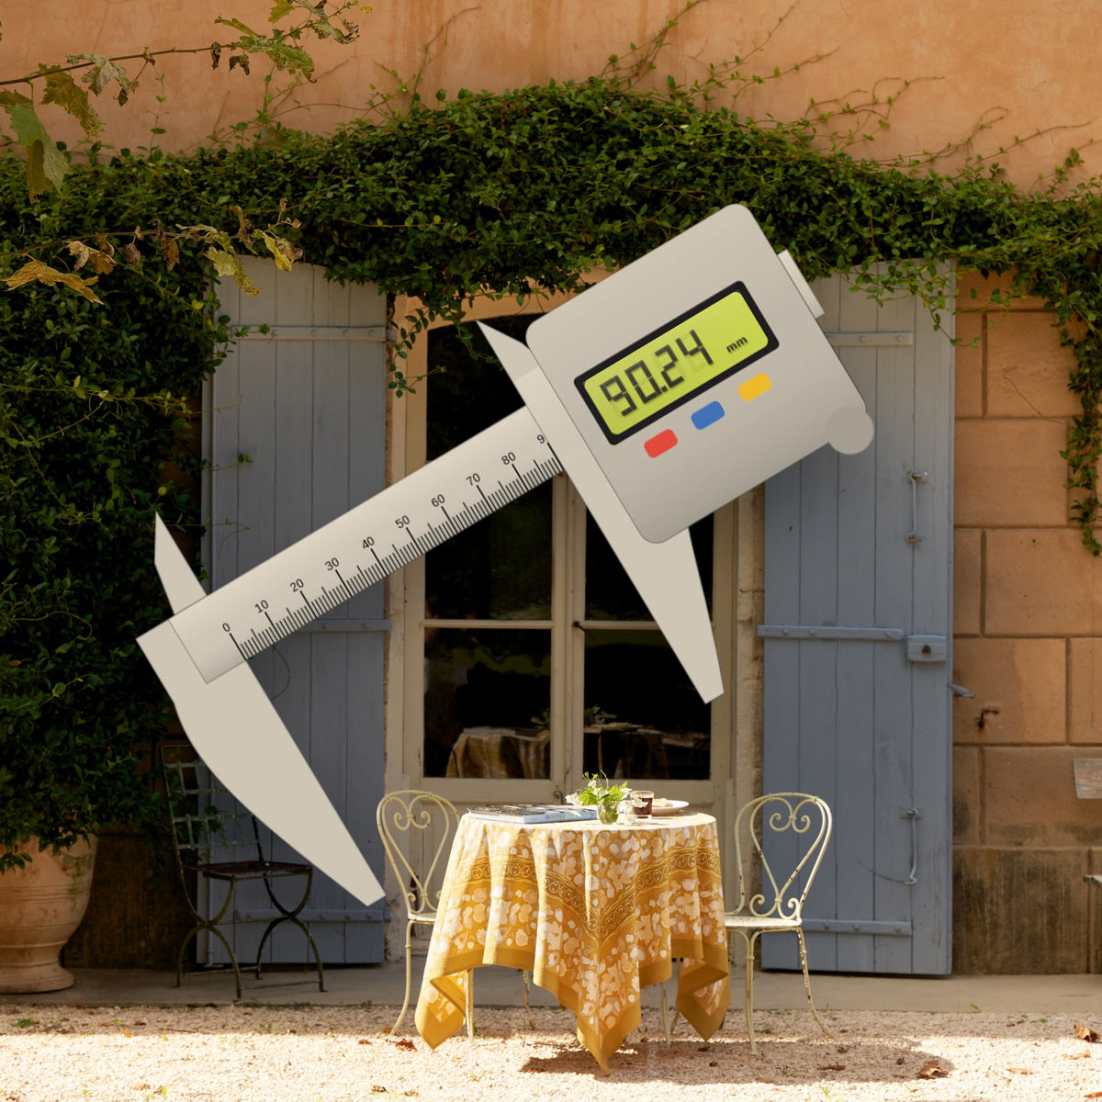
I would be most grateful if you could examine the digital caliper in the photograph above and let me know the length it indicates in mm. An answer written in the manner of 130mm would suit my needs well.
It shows 90.24mm
